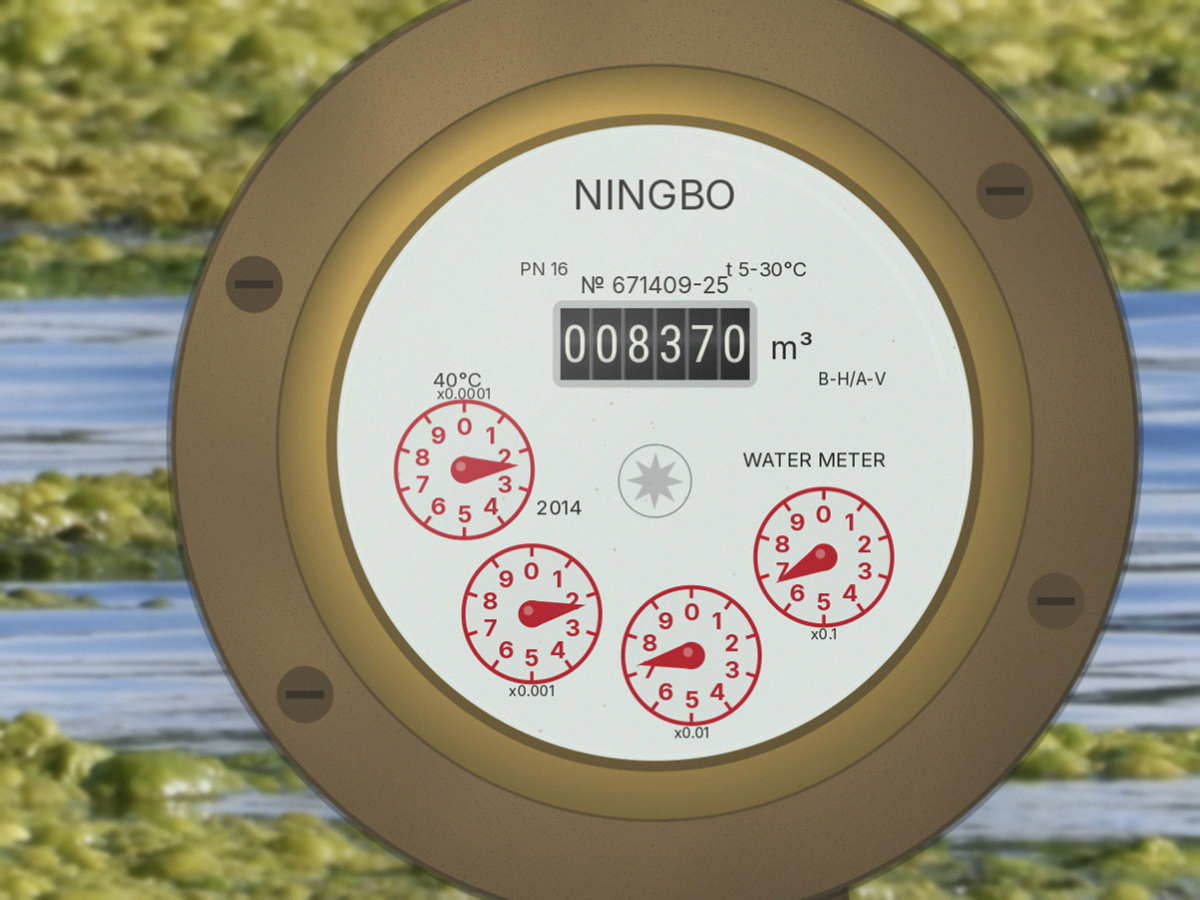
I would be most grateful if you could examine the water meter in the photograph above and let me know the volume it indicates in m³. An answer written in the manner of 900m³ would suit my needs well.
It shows 8370.6722m³
